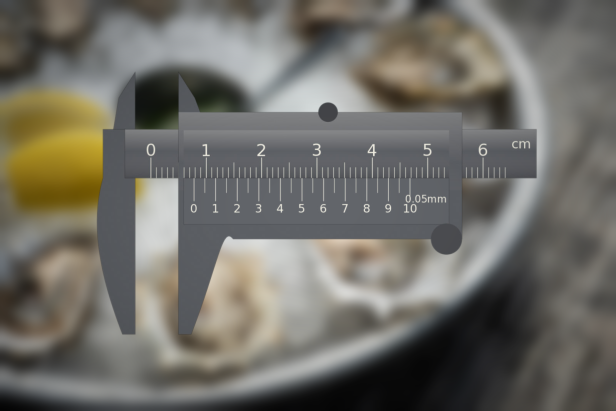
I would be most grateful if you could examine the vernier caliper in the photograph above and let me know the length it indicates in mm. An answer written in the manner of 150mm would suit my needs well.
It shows 7.8mm
